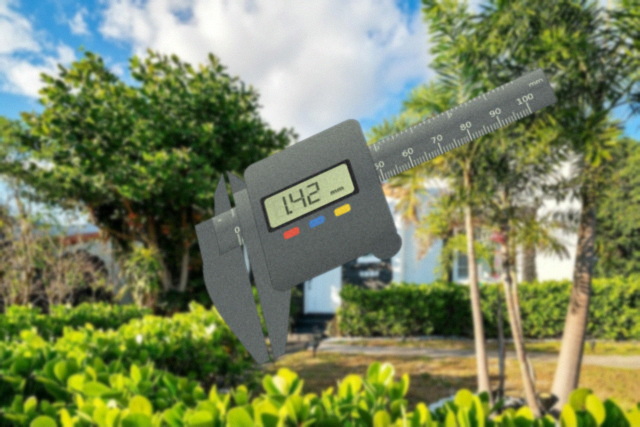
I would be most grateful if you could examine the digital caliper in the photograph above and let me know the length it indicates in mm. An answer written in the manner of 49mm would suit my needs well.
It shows 1.42mm
